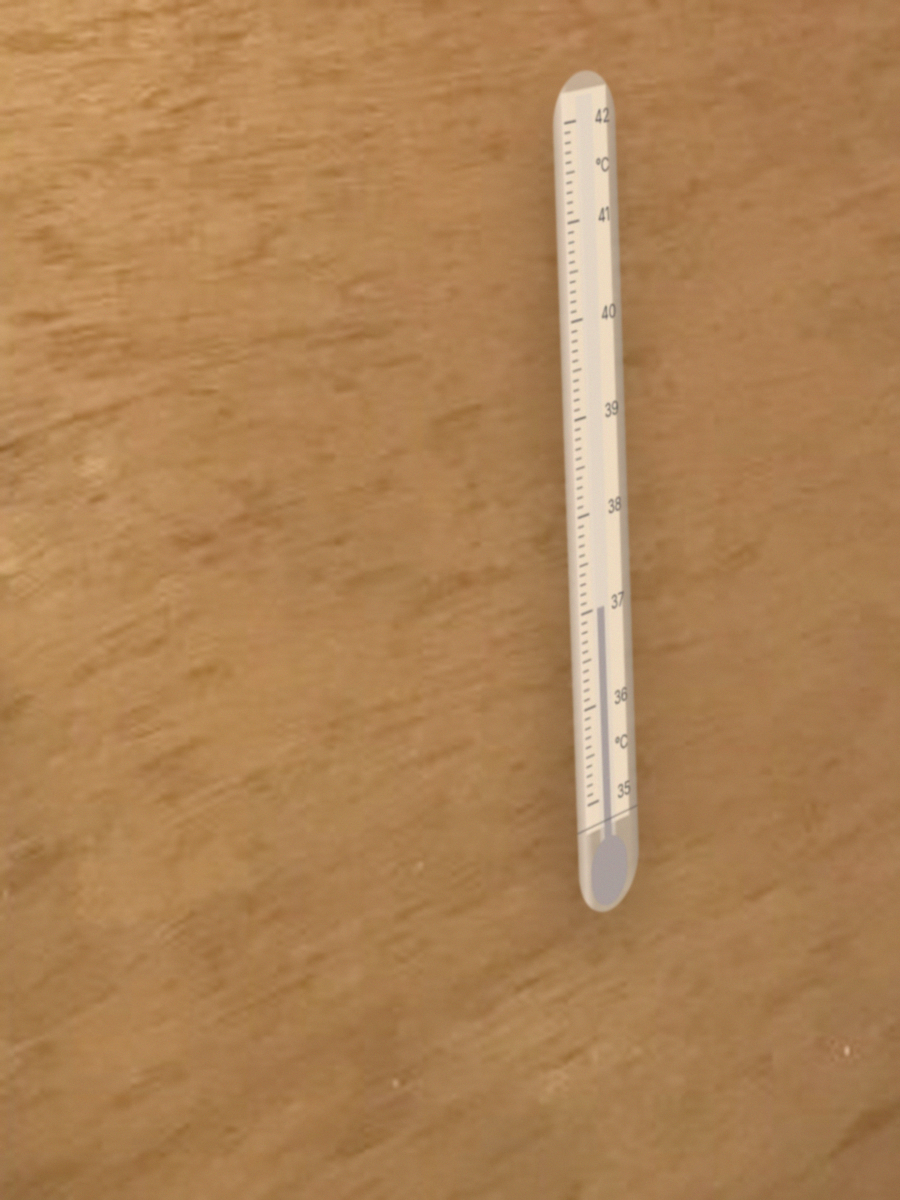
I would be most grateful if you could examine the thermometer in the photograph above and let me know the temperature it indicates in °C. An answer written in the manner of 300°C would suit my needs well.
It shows 37°C
